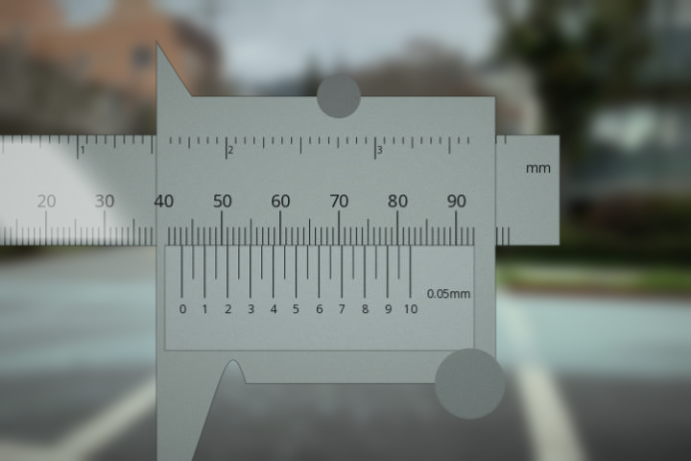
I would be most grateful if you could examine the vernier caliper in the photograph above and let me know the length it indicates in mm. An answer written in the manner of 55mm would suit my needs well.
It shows 43.2mm
